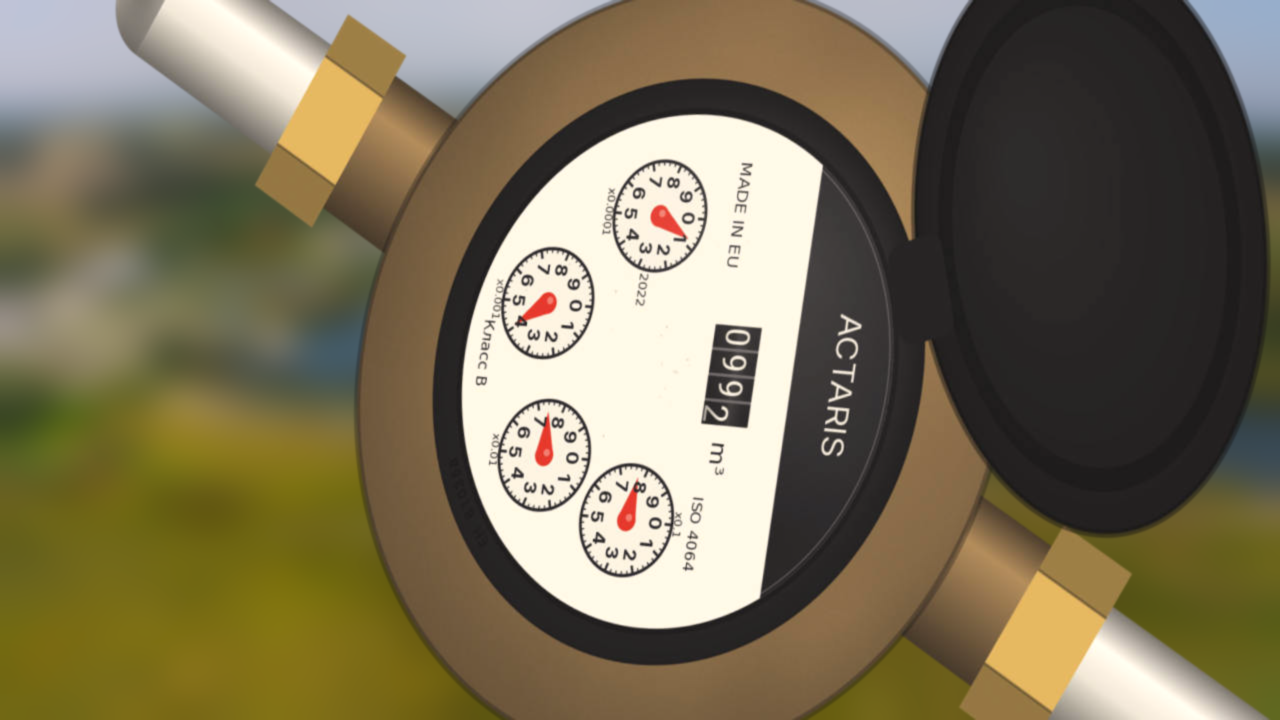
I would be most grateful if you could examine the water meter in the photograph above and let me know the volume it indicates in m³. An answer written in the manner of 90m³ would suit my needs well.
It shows 991.7740m³
